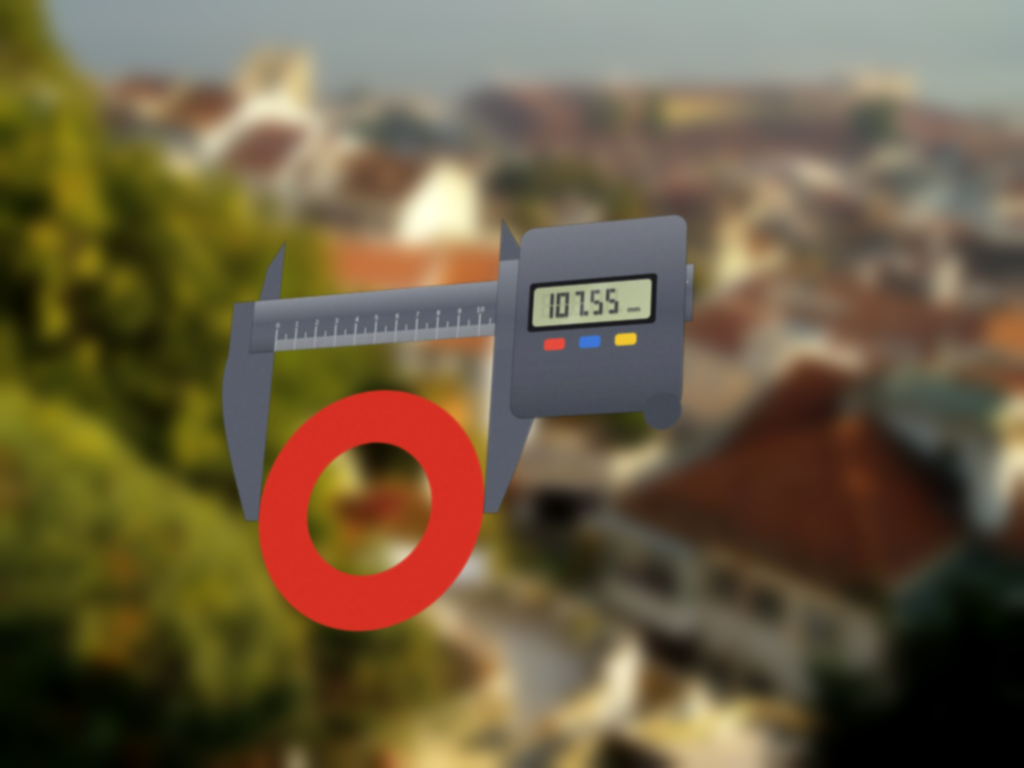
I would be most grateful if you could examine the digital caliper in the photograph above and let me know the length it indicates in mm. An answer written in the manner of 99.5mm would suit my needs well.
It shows 107.55mm
